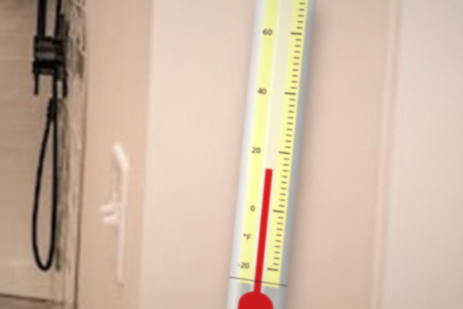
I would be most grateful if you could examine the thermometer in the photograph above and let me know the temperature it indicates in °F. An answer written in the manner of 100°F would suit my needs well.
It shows 14°F
